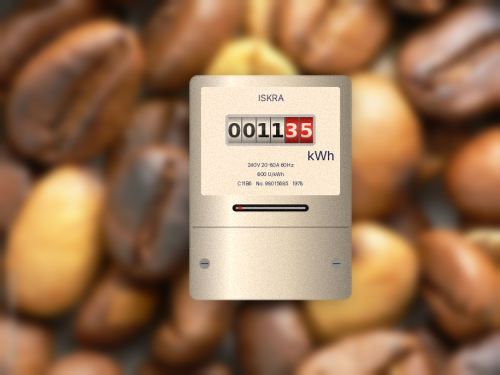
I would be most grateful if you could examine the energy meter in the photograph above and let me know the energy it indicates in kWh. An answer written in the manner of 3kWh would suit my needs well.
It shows 11.35kWh
